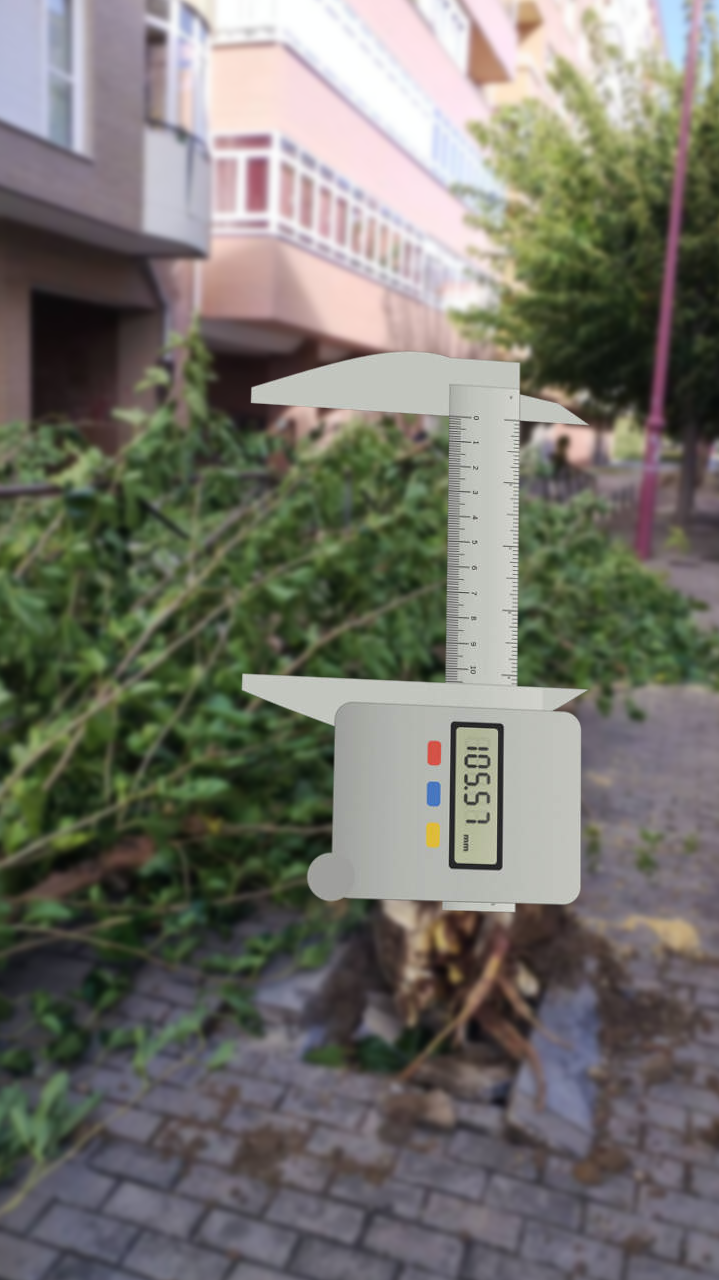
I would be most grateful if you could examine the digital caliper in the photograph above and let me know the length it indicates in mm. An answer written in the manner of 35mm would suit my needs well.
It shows 105.57mm
